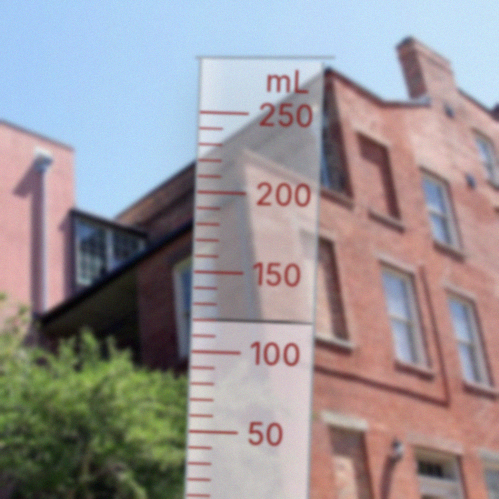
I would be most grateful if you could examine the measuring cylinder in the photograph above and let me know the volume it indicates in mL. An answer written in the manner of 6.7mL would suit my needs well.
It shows 120mL
